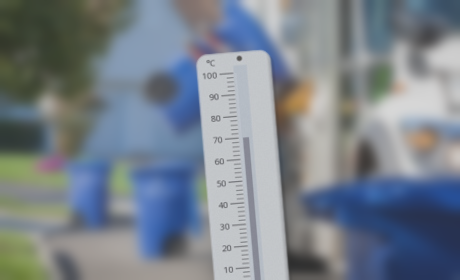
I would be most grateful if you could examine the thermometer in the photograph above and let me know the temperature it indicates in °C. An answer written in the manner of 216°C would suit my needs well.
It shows 70°C
